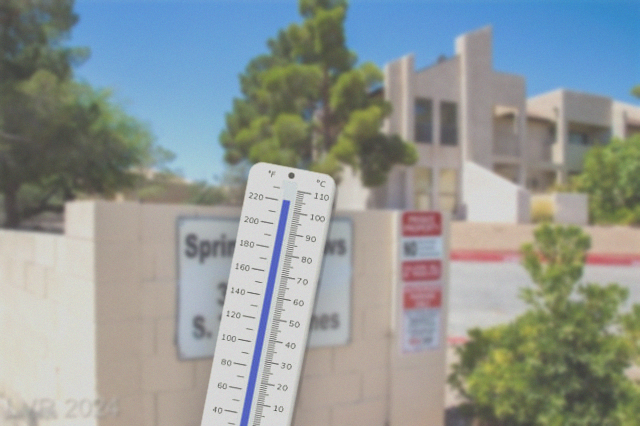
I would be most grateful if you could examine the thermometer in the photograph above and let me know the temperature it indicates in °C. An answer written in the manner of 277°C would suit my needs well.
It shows 105°C
